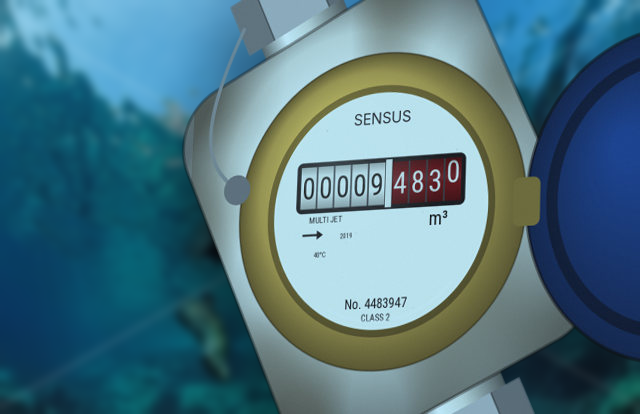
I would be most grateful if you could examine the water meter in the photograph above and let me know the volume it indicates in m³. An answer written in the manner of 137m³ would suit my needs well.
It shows 9.4830m³
